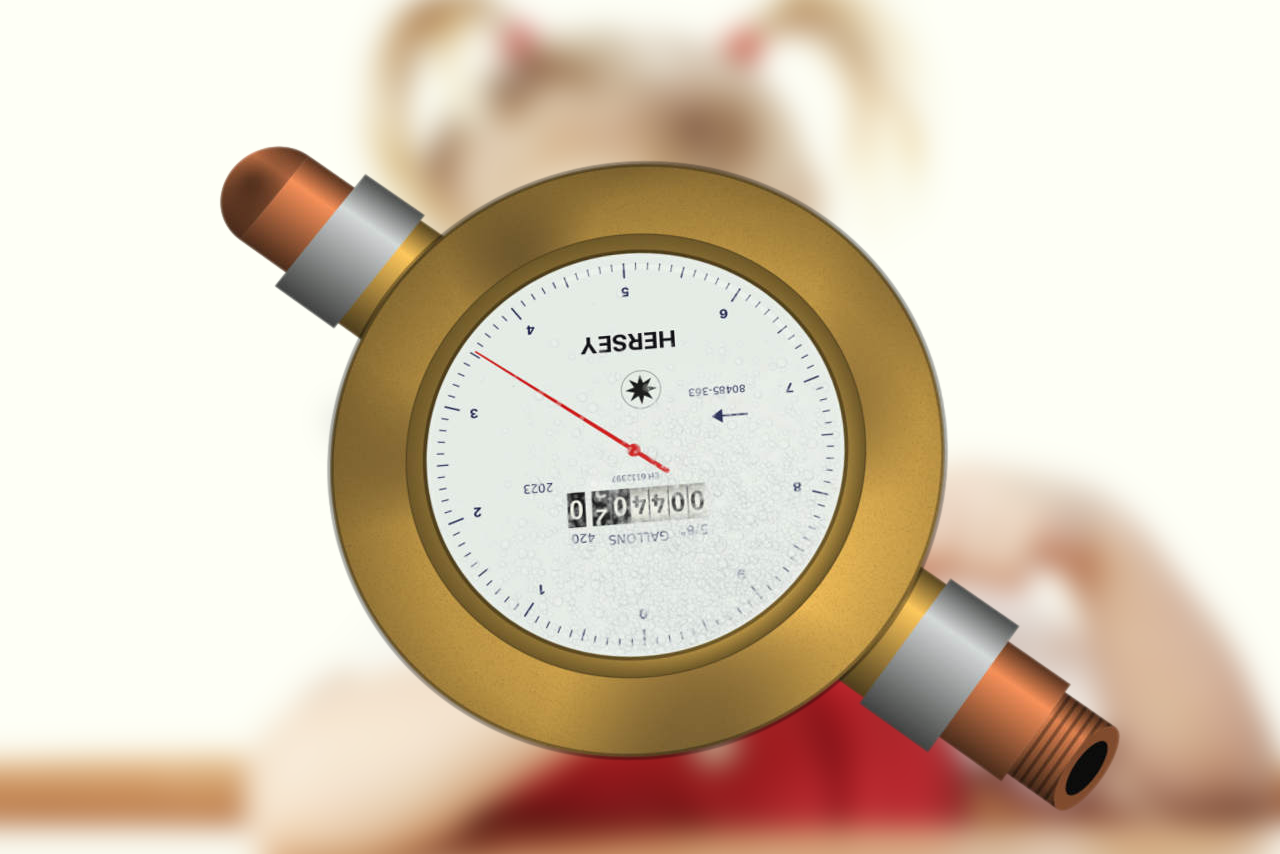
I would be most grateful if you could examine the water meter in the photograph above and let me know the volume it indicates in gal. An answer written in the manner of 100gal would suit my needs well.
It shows 44023.5gal
